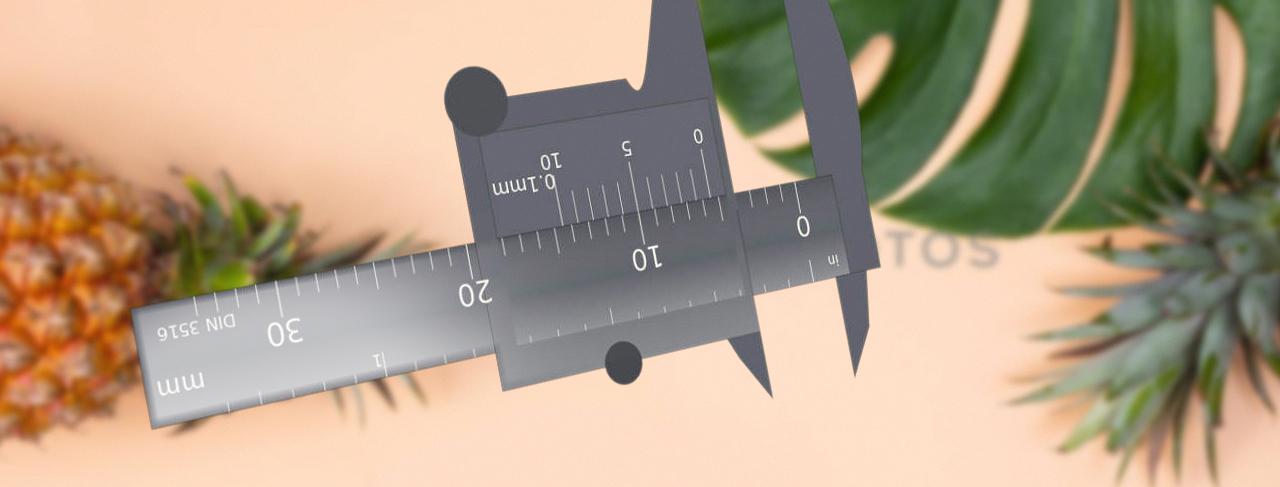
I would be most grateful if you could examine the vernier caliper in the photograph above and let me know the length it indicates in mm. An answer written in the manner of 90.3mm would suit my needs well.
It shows 5.5mm
